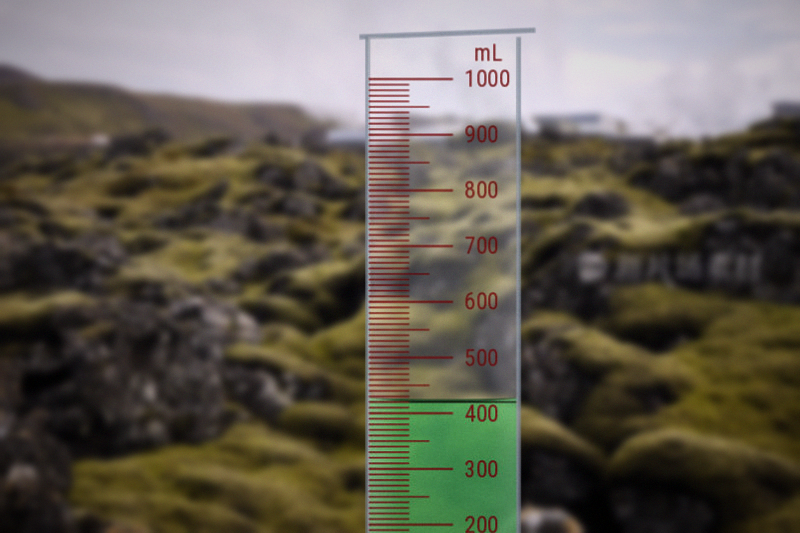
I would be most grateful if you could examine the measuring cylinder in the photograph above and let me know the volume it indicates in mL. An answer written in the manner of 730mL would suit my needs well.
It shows 420mL
